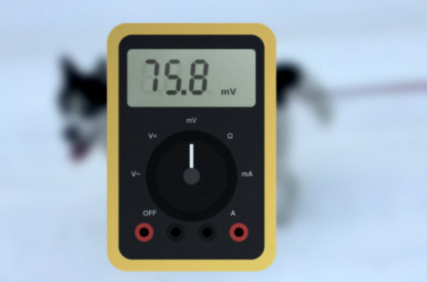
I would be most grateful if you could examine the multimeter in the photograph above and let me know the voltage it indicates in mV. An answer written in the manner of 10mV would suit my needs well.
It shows 75.8mV
